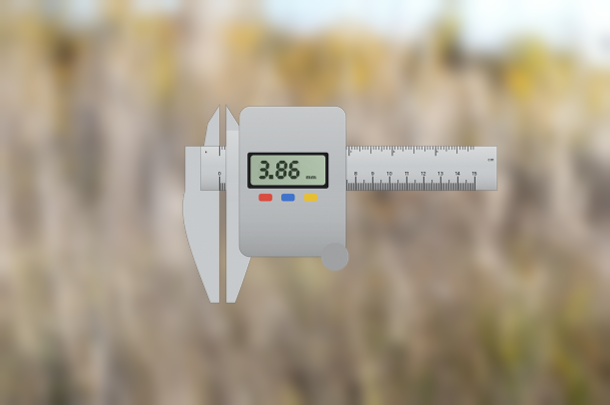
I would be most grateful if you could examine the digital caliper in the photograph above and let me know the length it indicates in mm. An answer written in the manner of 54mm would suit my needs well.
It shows 3.86mm
